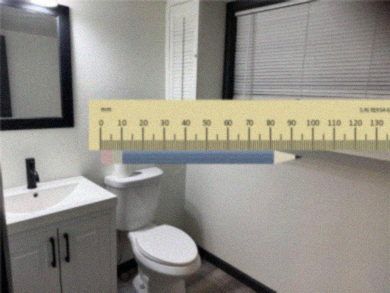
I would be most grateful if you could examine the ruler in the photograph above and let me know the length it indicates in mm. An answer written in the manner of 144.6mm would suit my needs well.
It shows 95mm
